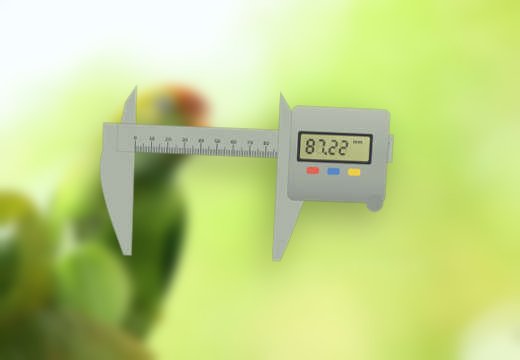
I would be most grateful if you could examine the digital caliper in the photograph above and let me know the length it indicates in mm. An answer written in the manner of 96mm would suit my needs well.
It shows 87.22mm
